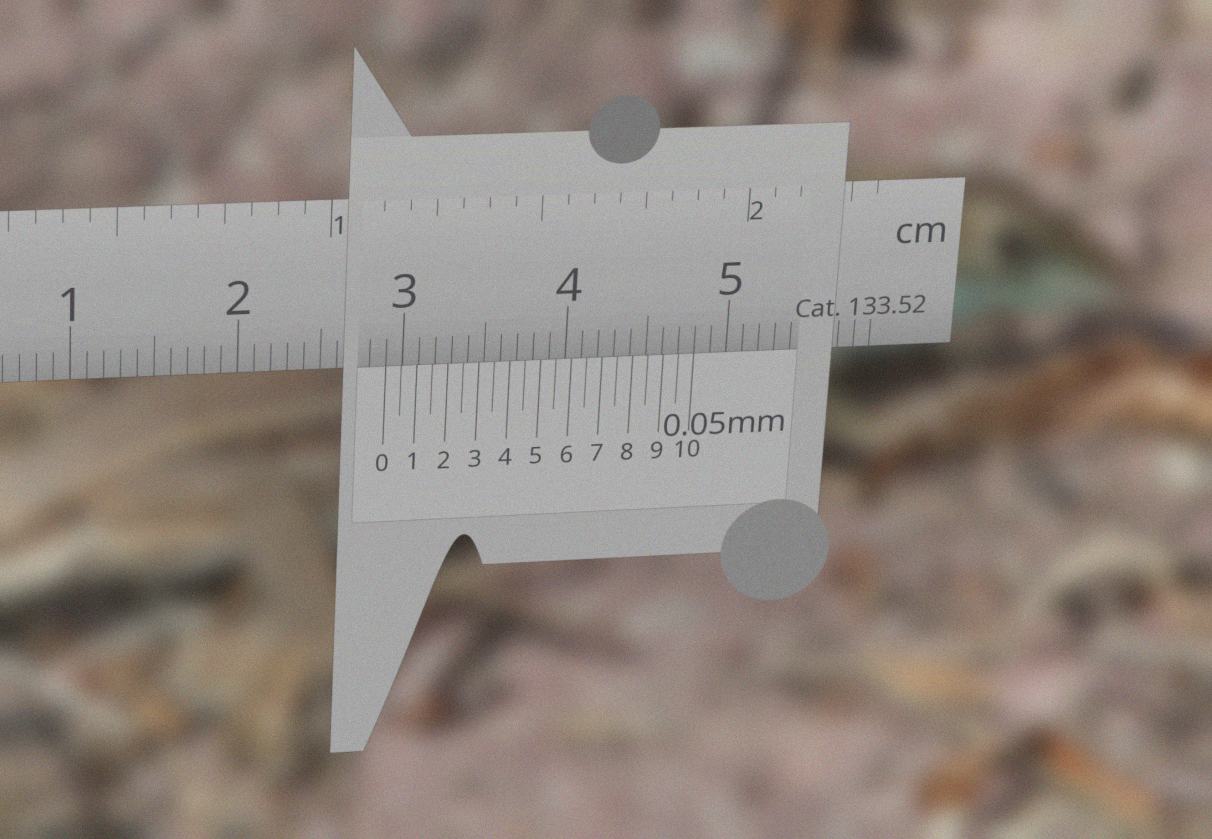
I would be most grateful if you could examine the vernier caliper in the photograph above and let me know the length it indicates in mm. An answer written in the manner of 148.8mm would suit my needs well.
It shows 29.0mm
